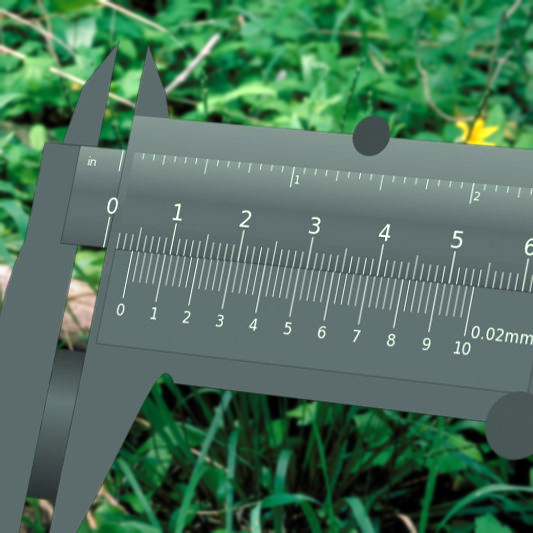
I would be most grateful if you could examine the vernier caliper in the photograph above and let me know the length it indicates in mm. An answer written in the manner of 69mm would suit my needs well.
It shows 4.4mm
